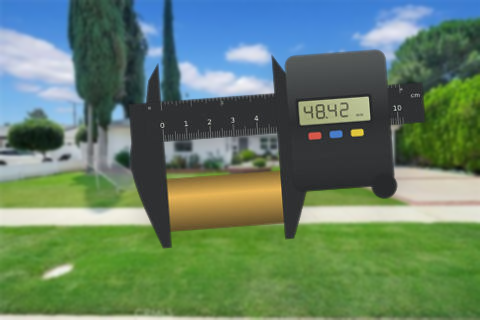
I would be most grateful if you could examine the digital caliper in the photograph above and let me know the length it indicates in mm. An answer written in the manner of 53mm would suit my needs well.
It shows 48.42mm
